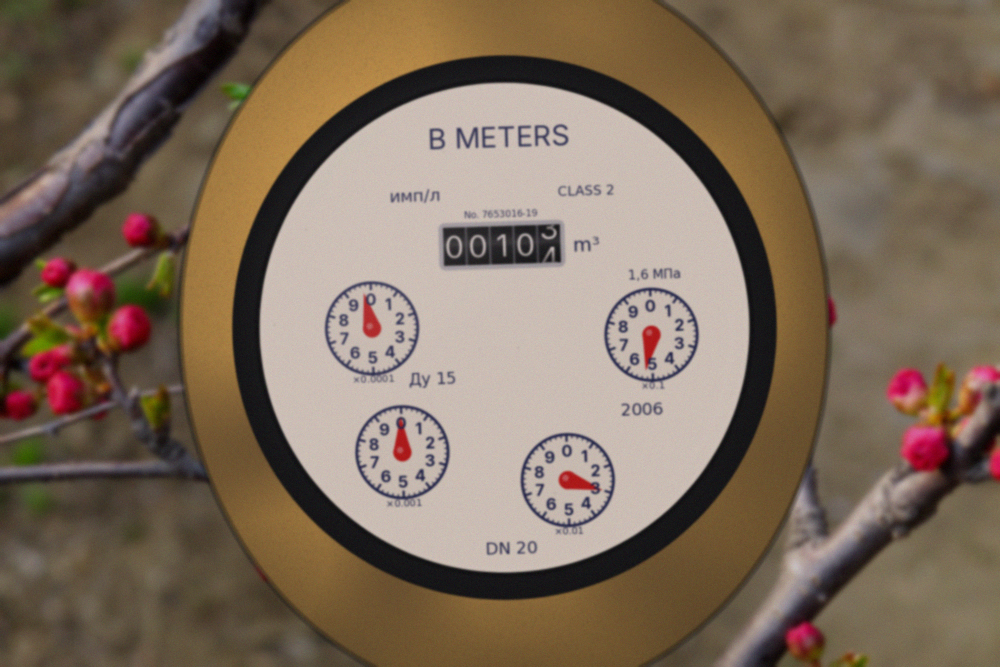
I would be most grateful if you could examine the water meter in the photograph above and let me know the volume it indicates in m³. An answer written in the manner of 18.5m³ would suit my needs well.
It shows 103.5299m³
